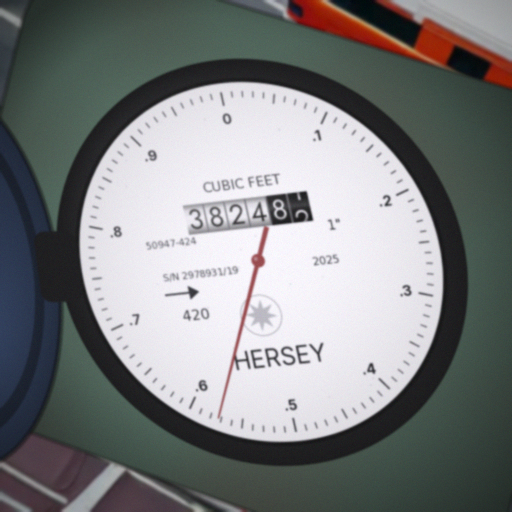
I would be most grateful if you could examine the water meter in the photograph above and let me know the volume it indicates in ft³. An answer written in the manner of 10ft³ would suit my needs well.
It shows 382481.57ft³
